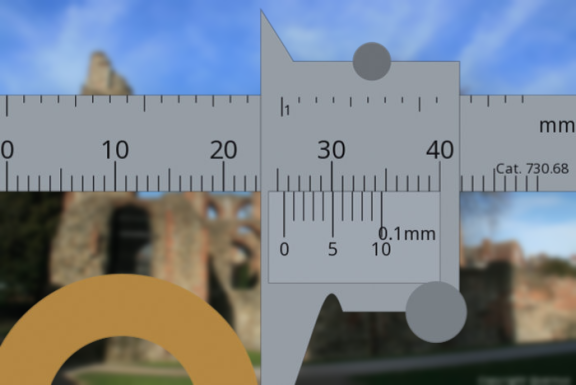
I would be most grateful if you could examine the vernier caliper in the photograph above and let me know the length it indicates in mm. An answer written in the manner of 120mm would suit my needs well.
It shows 25.6mm
